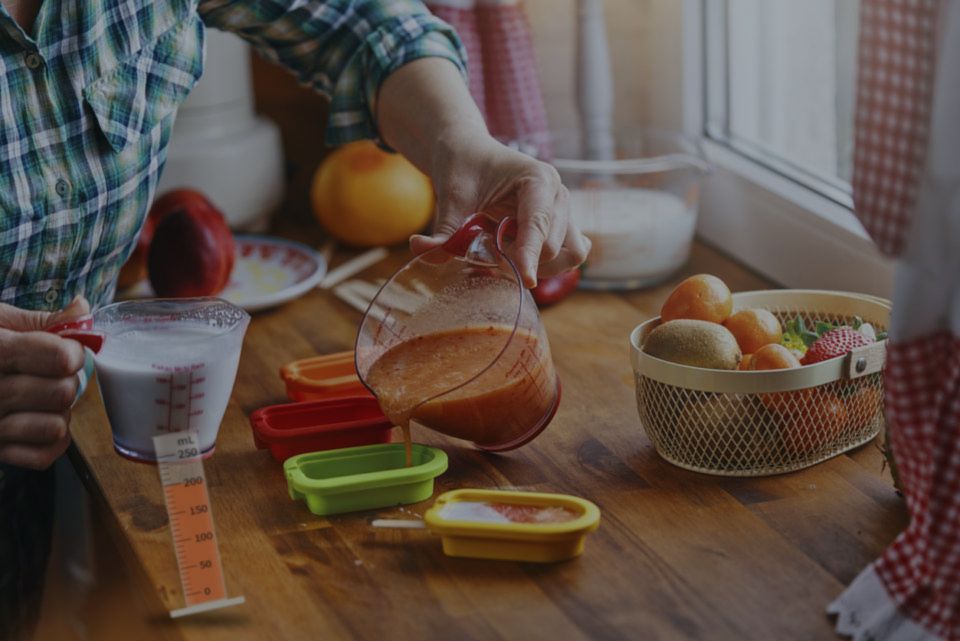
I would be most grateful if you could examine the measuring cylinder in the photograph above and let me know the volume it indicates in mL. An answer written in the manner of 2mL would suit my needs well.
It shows 200mL
